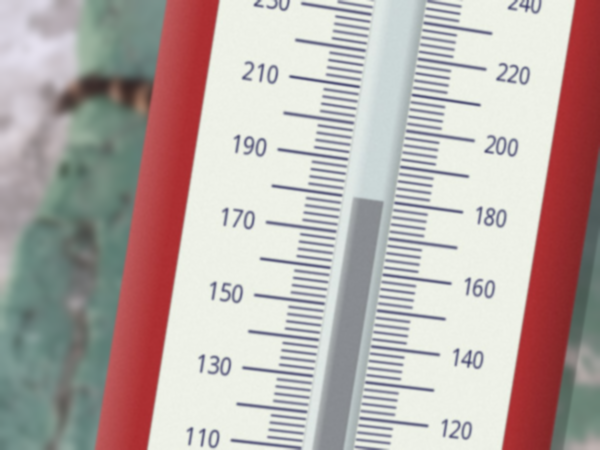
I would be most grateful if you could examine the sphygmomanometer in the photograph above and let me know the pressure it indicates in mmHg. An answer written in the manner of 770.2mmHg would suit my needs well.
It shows 180mmHg
